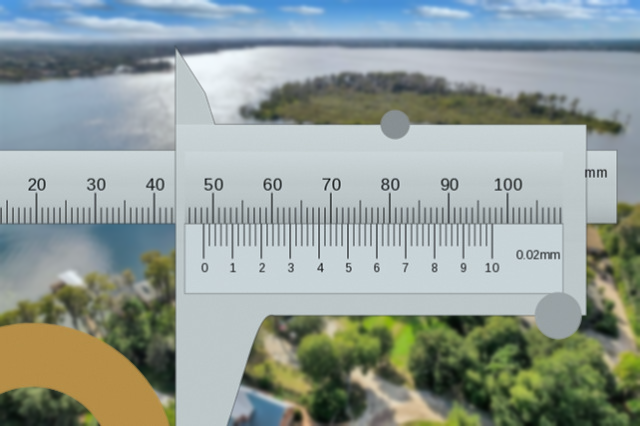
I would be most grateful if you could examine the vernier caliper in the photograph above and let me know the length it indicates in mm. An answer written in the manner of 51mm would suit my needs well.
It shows 48.4mm
